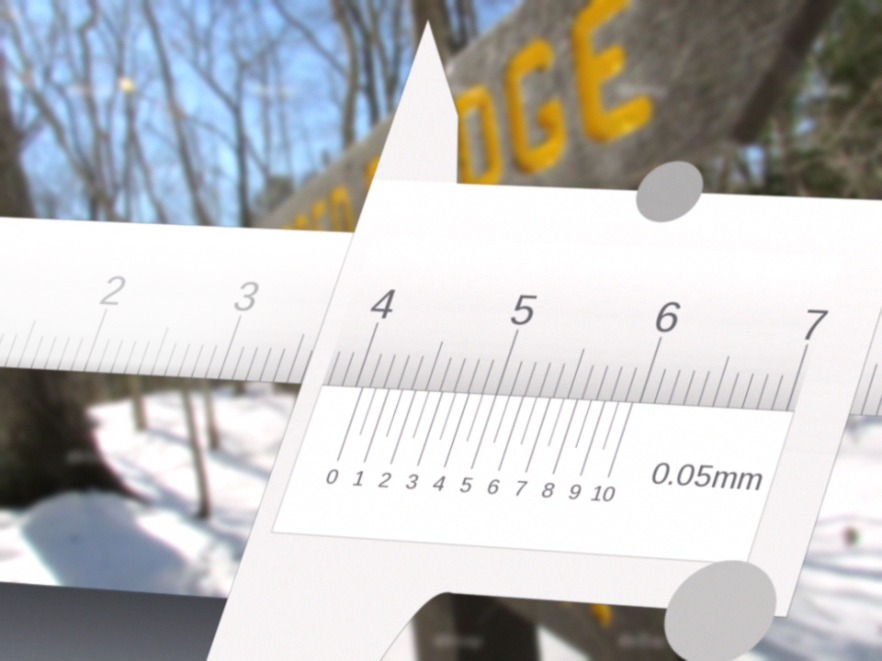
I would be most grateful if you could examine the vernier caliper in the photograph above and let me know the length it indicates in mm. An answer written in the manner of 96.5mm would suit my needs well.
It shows 40.5mm
